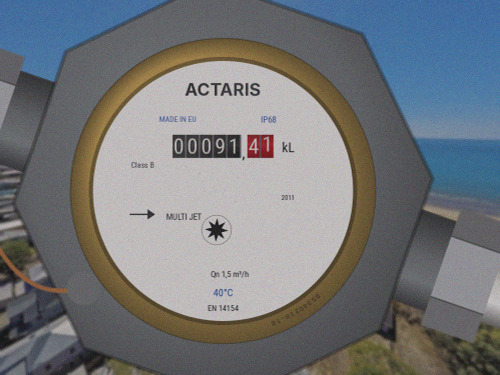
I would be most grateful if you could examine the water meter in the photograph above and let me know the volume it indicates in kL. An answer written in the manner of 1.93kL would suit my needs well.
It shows 91.41kL
